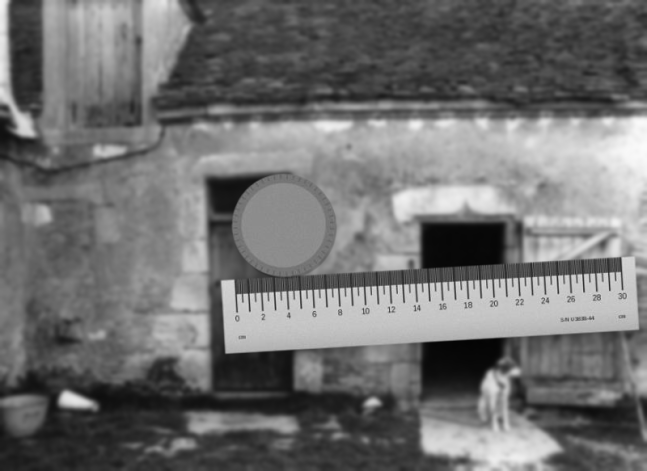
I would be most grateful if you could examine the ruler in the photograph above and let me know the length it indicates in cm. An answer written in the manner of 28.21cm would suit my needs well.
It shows 8cm
